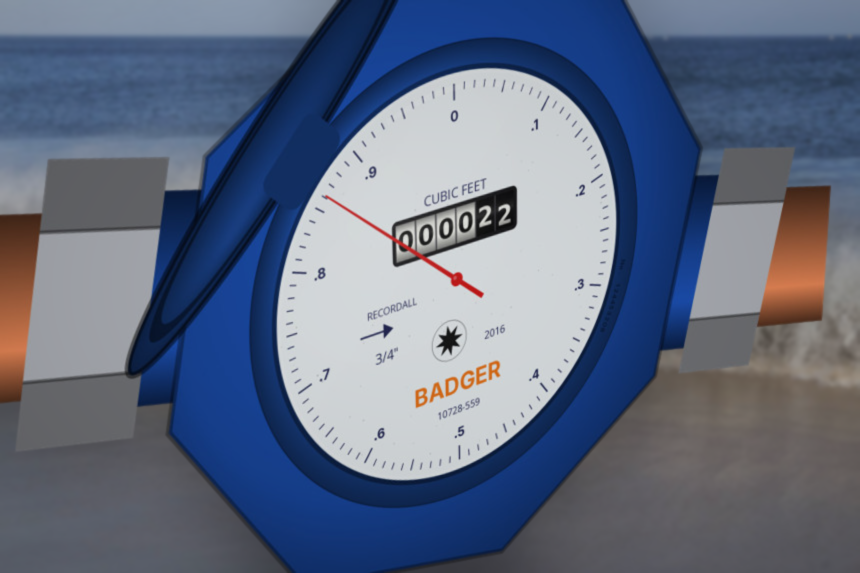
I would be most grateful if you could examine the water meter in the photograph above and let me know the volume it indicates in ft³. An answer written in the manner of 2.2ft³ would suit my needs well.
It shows 21.86ft³
